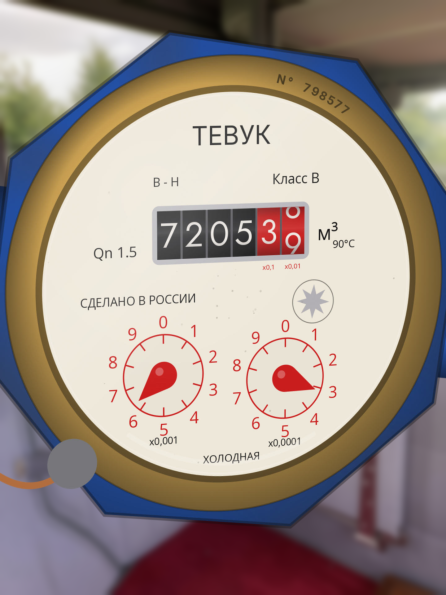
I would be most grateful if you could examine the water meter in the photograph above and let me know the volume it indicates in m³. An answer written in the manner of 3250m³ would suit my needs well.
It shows 7205.3863m³
